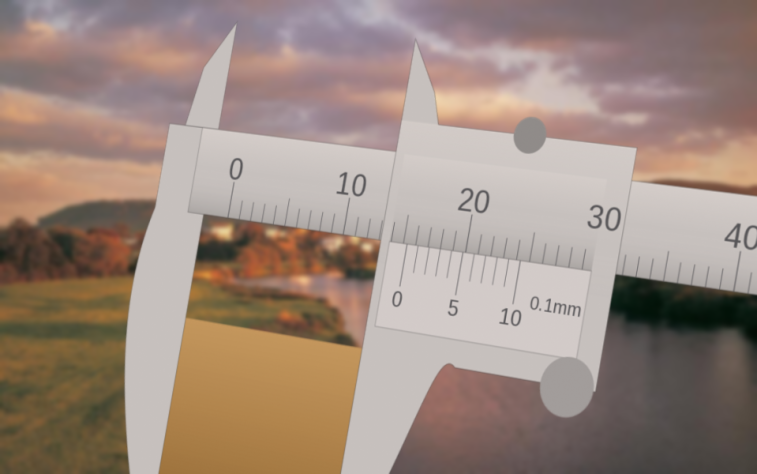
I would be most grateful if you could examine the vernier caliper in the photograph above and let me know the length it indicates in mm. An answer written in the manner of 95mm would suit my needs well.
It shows 15.3mm
